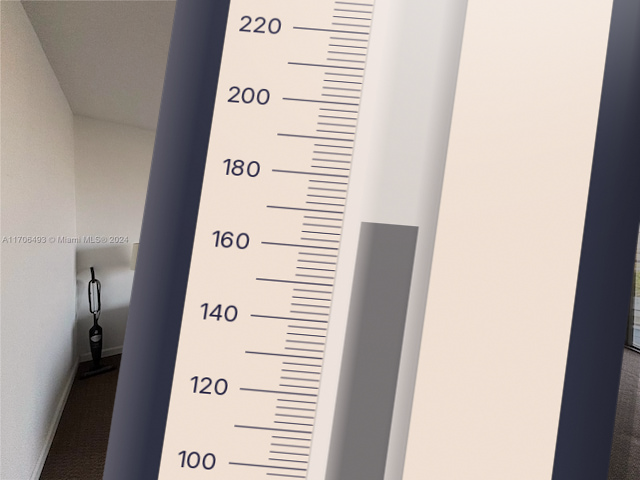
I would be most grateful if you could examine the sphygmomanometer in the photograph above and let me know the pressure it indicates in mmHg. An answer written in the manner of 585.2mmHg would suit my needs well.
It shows 168mmHg
